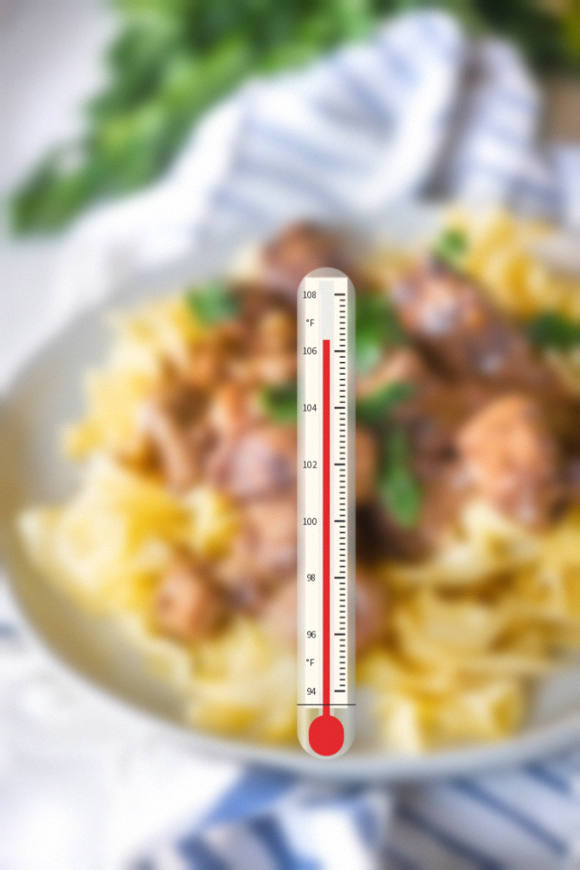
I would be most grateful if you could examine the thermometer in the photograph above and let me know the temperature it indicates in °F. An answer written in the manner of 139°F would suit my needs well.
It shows 106.4°F
